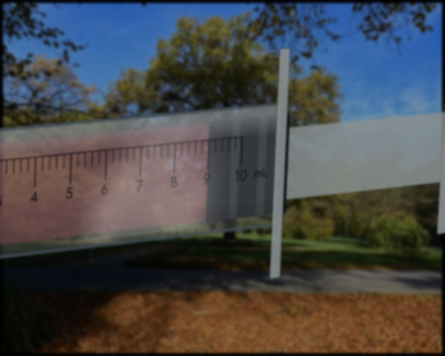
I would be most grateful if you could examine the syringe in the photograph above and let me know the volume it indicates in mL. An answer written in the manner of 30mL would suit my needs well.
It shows 9mL
